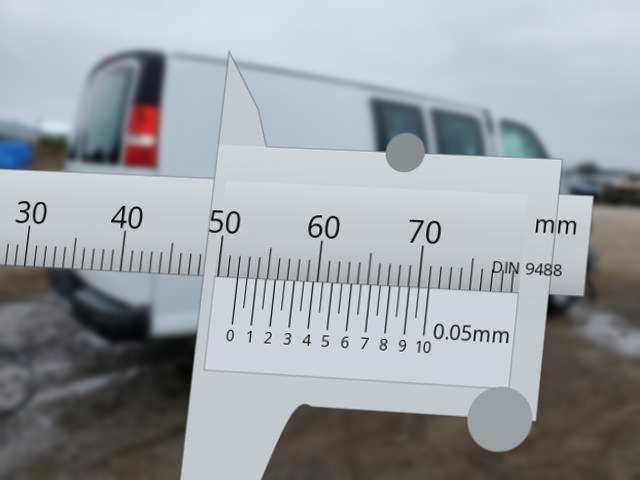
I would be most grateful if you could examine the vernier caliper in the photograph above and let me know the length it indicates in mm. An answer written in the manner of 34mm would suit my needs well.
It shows 52.0mm
